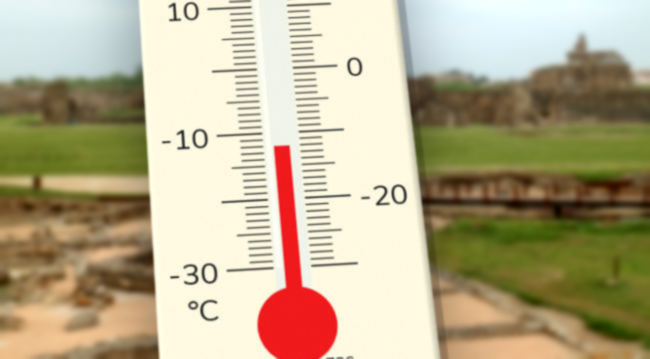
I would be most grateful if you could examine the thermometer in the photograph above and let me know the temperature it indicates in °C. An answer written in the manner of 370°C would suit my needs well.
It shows -12°C
